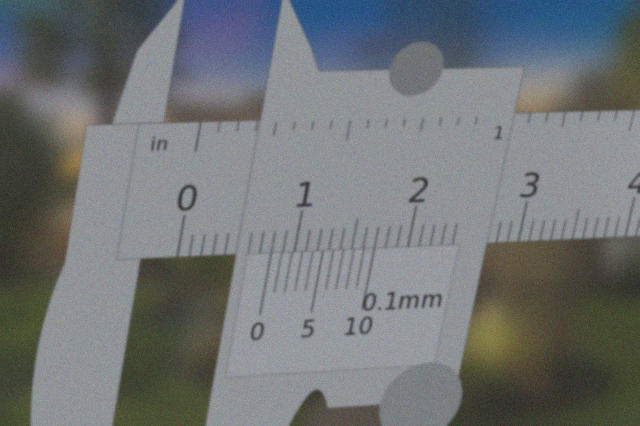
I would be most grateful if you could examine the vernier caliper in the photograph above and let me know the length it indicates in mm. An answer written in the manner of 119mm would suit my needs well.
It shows 8.0mm
